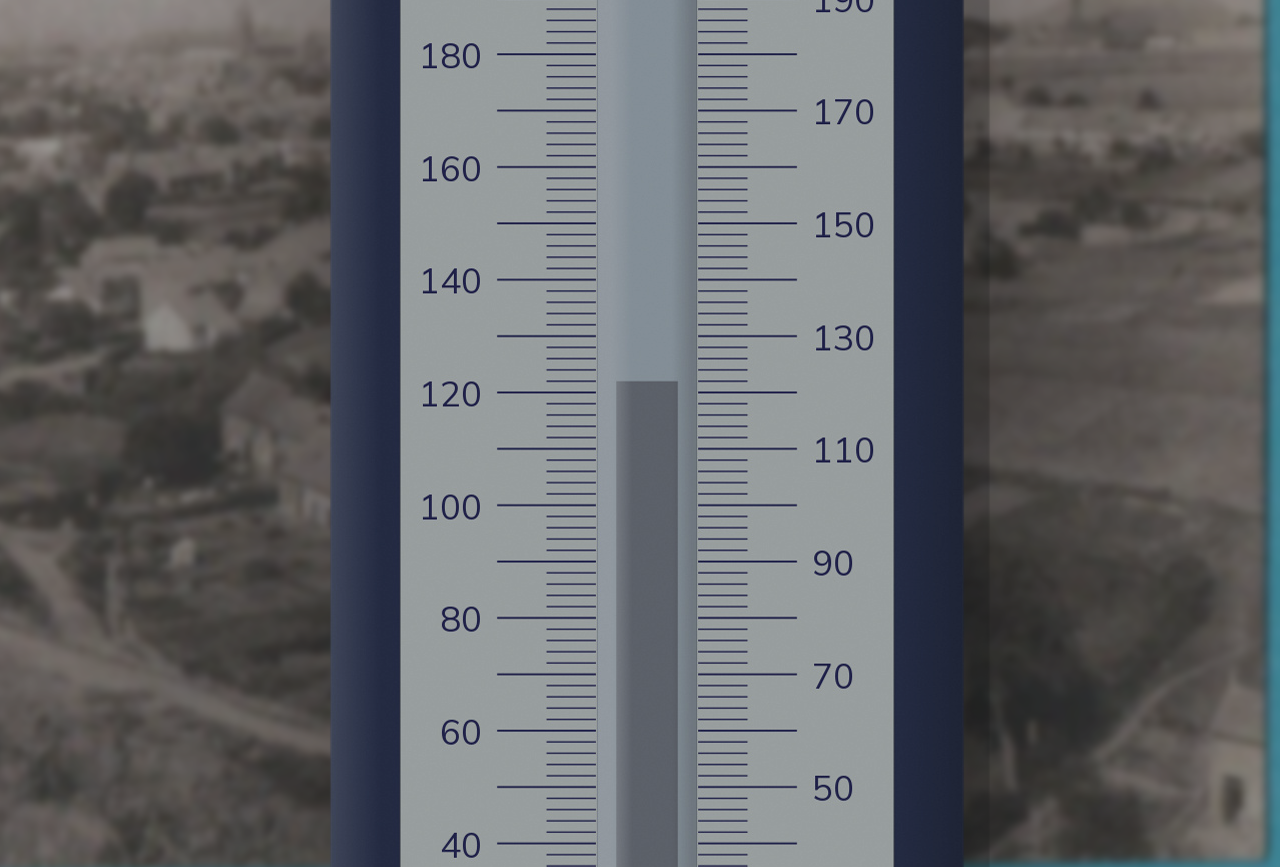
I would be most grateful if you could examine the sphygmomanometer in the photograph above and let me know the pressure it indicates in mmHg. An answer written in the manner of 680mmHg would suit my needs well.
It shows 122mmHg
